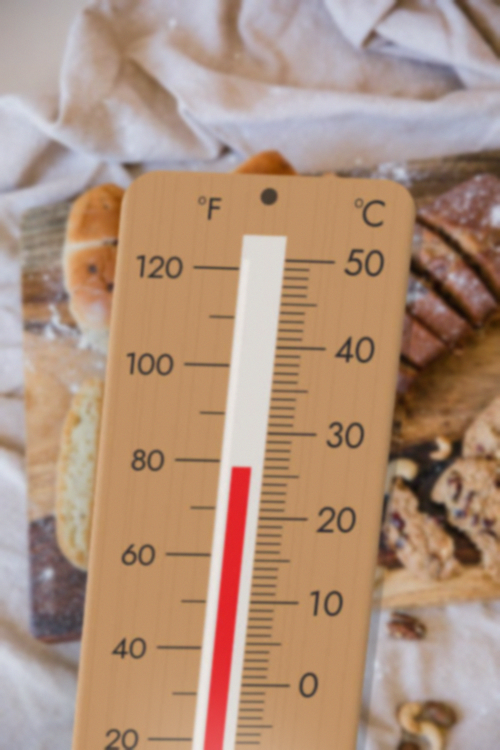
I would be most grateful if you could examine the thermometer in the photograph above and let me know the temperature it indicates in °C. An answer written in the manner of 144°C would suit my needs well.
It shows 26°C
